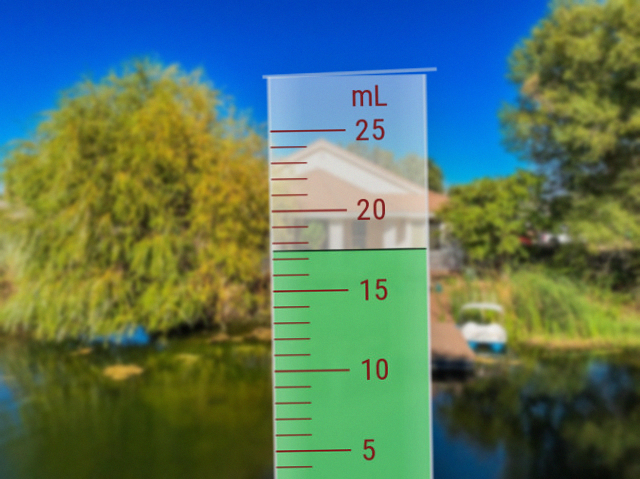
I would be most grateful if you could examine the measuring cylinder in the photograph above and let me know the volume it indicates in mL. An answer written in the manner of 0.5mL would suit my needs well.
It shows 17.5mL
